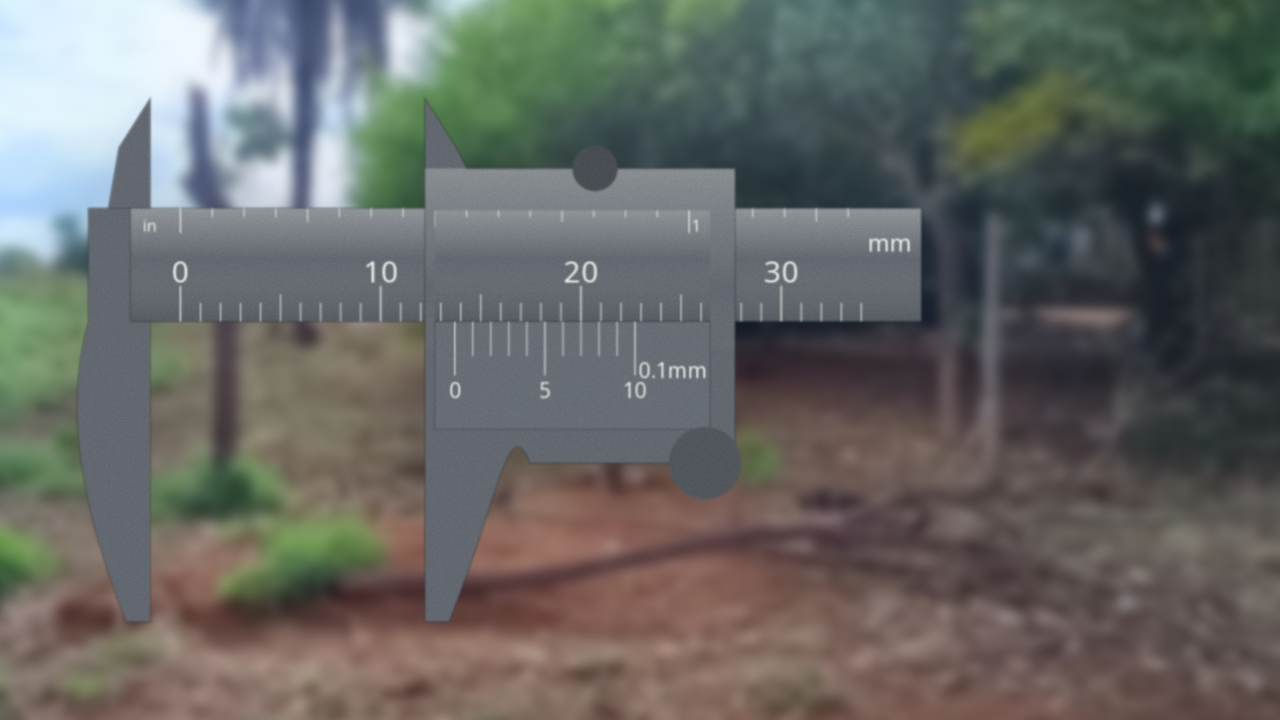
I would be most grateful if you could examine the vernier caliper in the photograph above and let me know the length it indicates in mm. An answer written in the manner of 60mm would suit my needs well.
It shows 13.7mm
